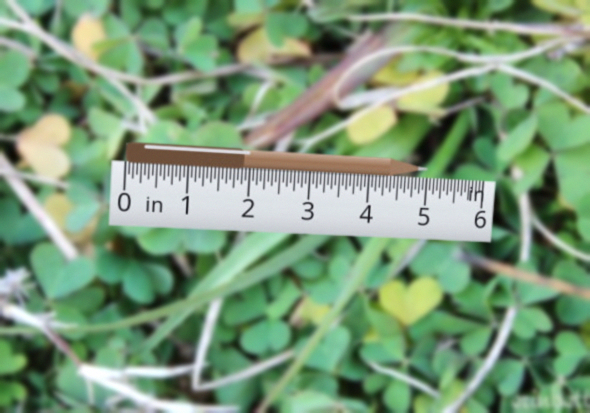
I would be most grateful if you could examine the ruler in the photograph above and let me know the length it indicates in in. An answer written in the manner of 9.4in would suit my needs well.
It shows 5in
